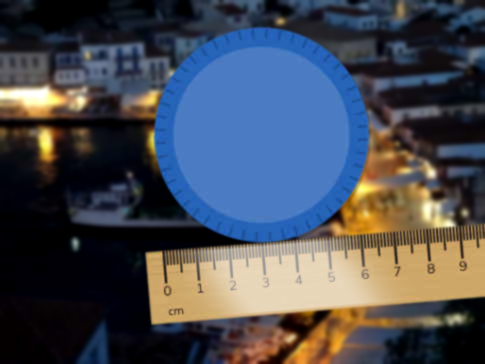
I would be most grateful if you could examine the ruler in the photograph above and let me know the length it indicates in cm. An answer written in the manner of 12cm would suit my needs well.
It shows 6.5cm
